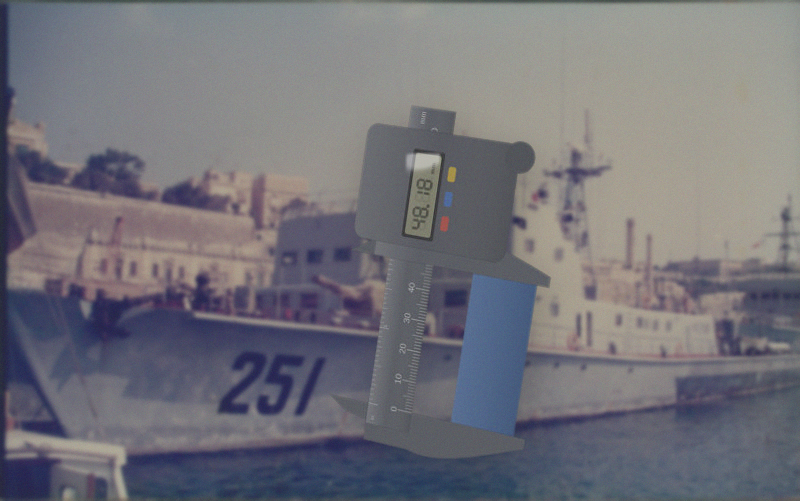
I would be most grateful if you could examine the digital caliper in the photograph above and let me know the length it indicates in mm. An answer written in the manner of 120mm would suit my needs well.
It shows 48.18mm
